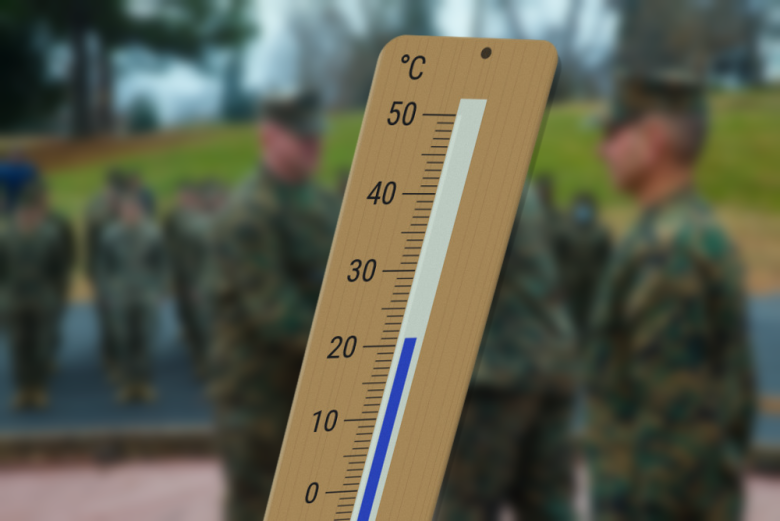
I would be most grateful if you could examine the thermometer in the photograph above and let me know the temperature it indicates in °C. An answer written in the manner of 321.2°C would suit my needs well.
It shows 21°C
